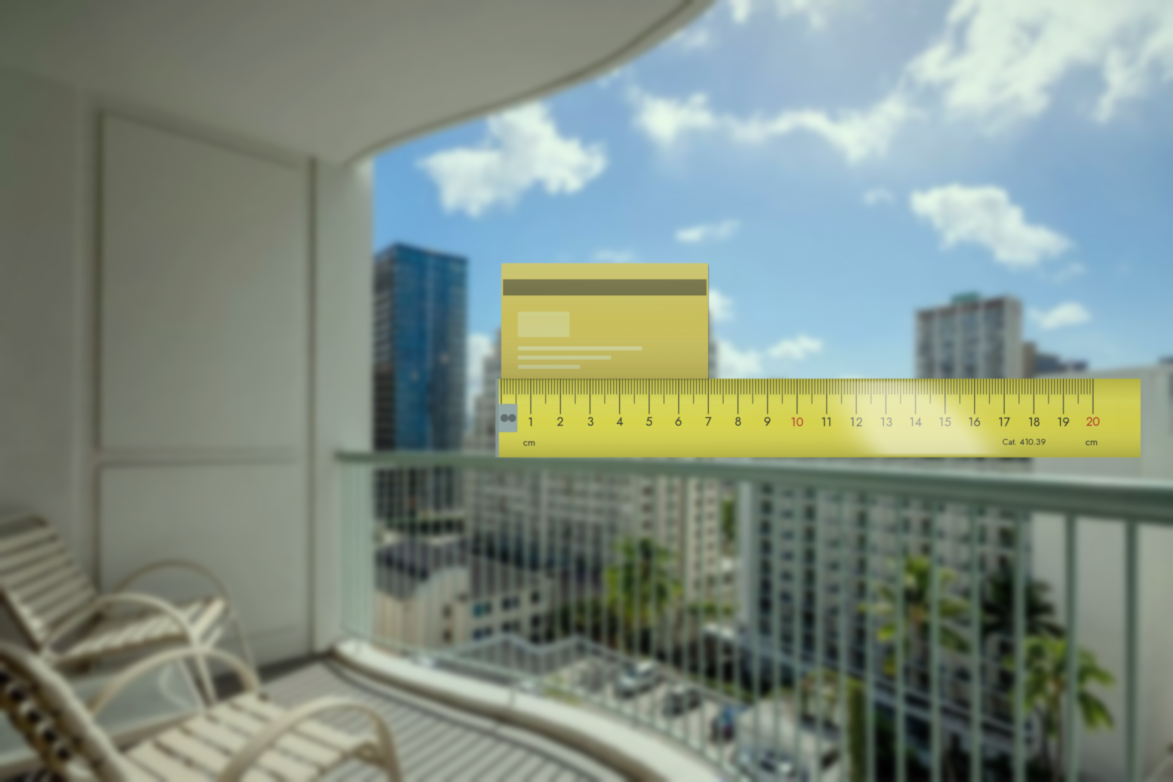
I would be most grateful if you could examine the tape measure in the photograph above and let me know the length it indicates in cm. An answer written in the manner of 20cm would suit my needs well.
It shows 7cm
